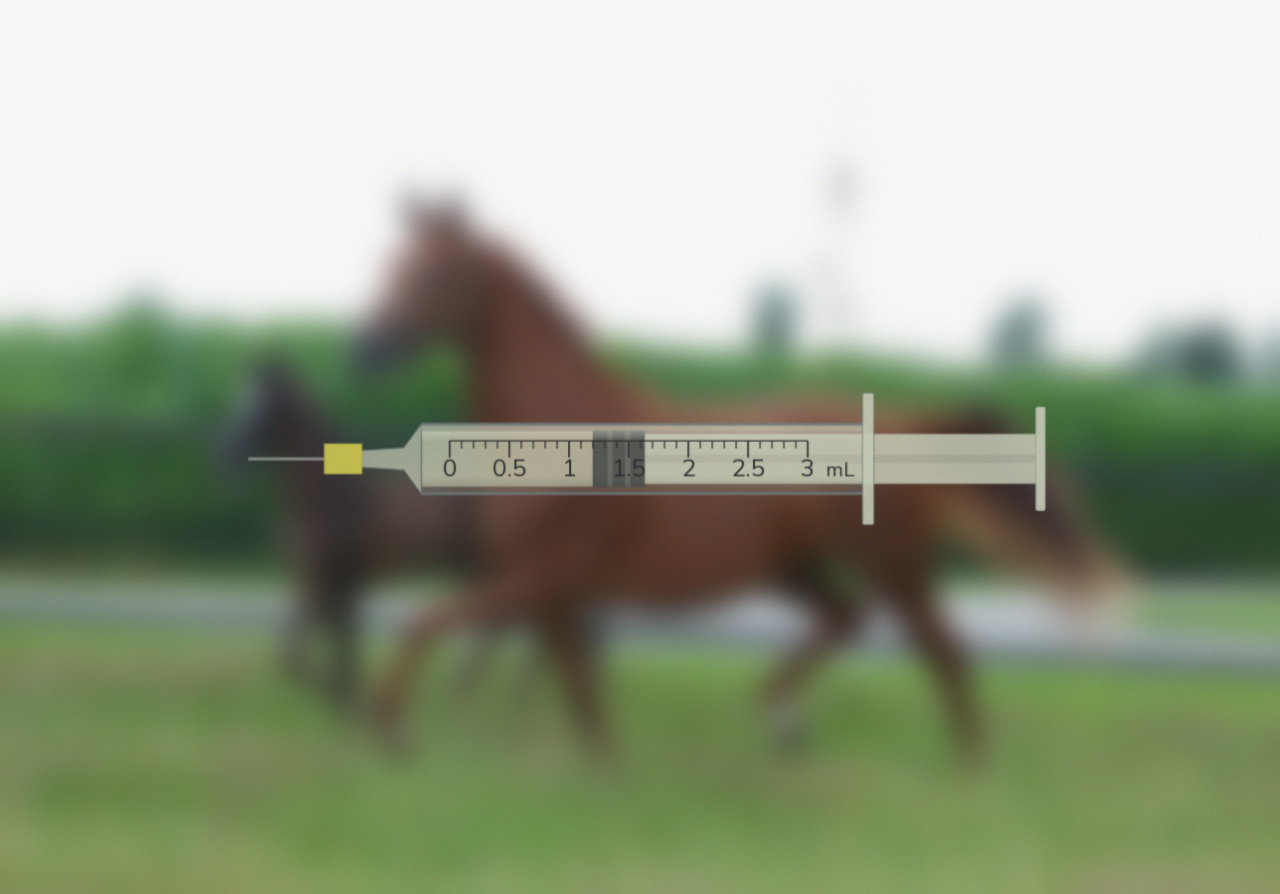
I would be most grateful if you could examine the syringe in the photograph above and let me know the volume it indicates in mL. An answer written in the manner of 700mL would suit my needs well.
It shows 1.2mL
